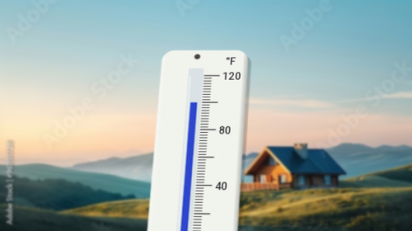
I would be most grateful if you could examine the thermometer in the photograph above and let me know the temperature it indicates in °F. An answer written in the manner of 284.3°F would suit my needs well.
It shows 100°F
